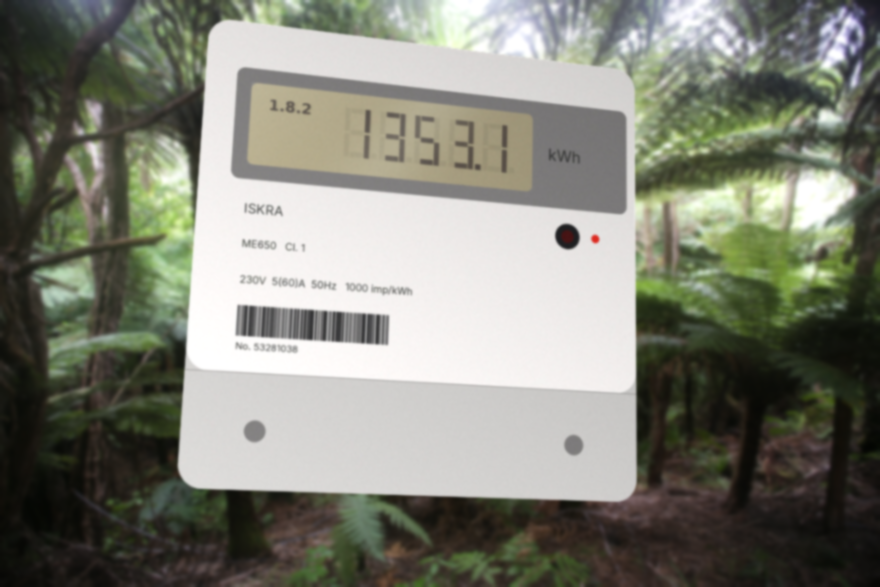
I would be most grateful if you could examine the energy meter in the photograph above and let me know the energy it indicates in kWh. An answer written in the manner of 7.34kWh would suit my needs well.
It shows 1353.1kWh
